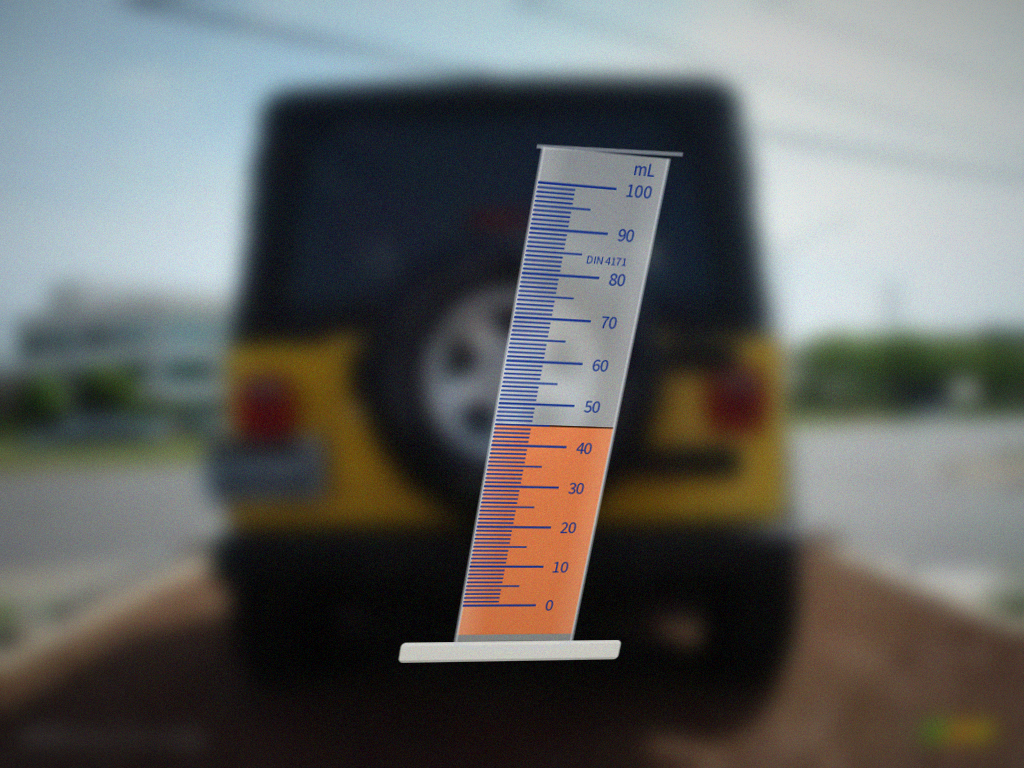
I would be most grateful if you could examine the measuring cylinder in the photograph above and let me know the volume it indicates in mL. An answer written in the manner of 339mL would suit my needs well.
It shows 45mL
